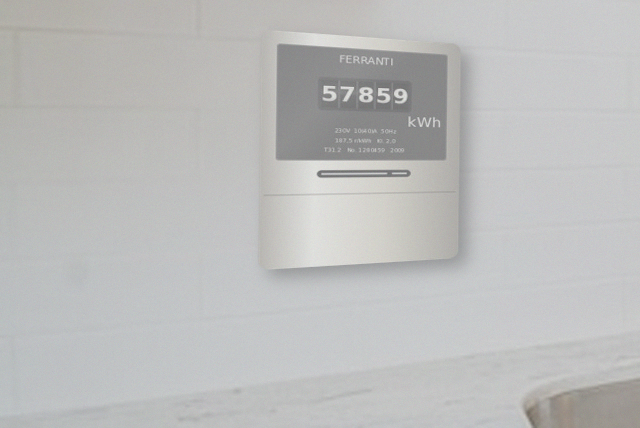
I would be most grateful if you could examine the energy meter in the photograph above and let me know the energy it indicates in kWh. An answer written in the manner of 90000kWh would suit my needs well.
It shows 57859kWh
